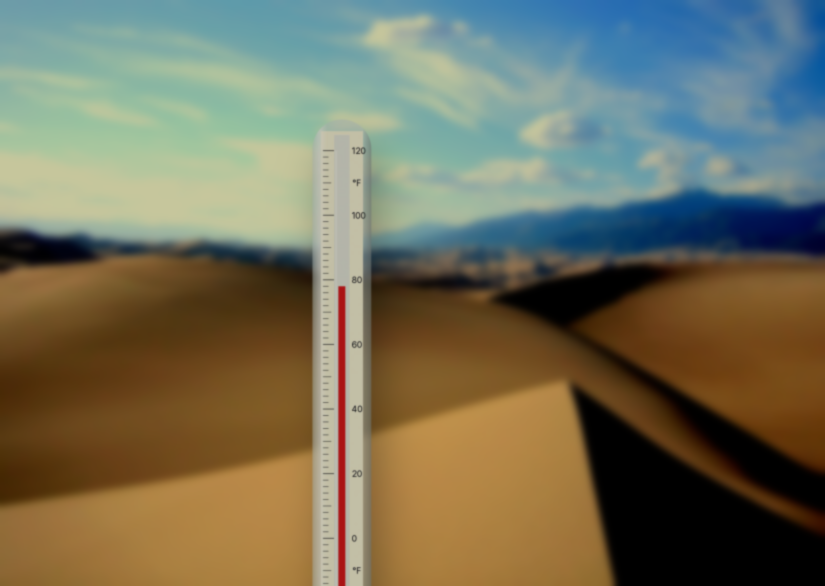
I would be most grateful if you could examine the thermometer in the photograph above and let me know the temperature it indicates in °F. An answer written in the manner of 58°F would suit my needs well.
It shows 78°F
